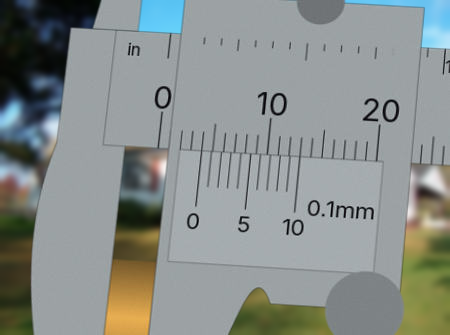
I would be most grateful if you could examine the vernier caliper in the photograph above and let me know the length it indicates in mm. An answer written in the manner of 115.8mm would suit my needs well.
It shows 4.0mm
